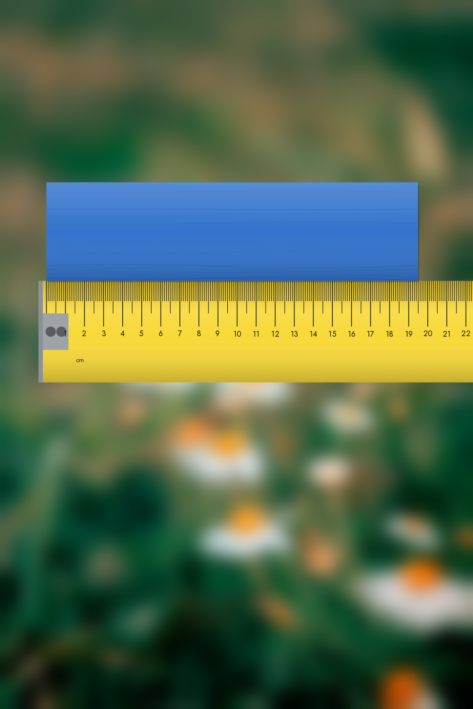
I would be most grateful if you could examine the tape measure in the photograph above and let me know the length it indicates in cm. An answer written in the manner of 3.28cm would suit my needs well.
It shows 19.5cm
